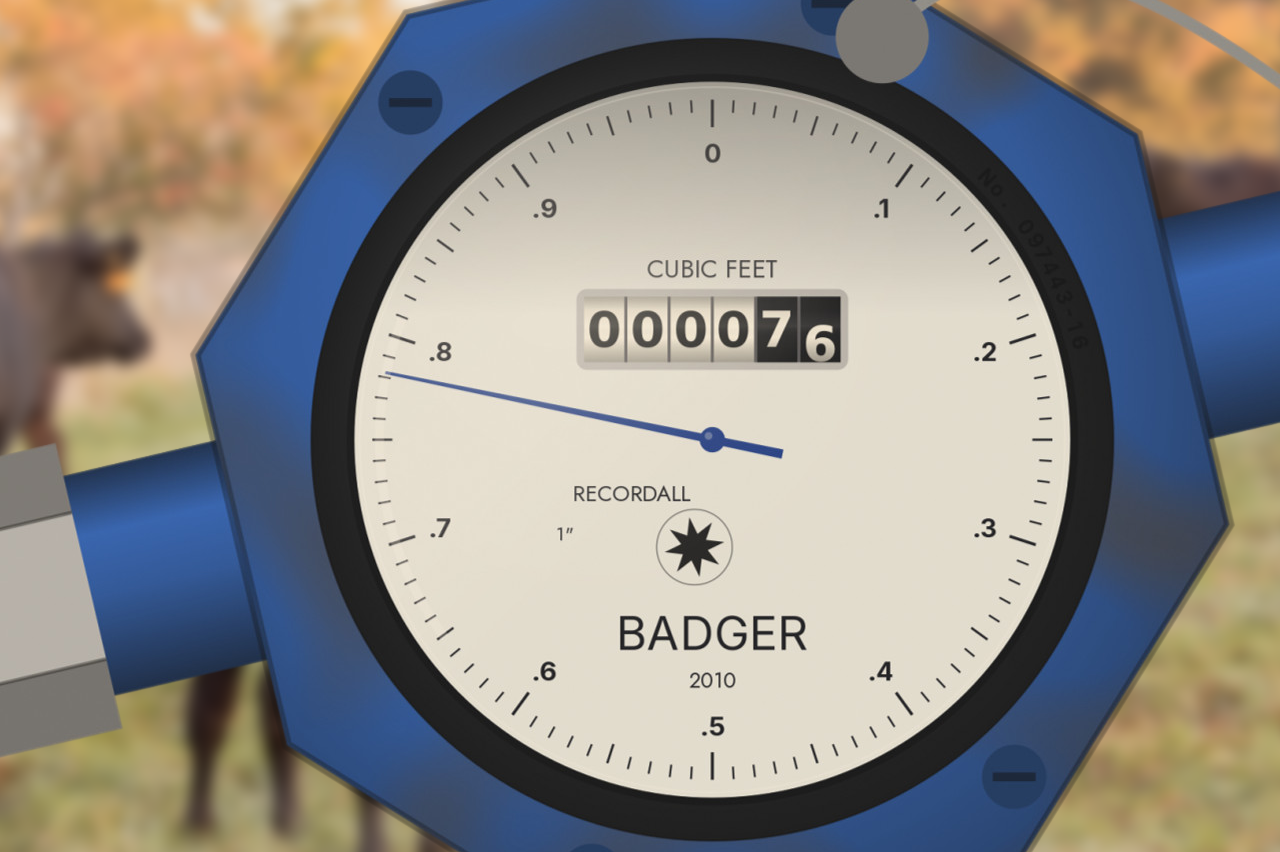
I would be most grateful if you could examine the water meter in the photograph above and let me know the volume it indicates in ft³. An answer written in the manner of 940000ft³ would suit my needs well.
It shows 75.78ft³
